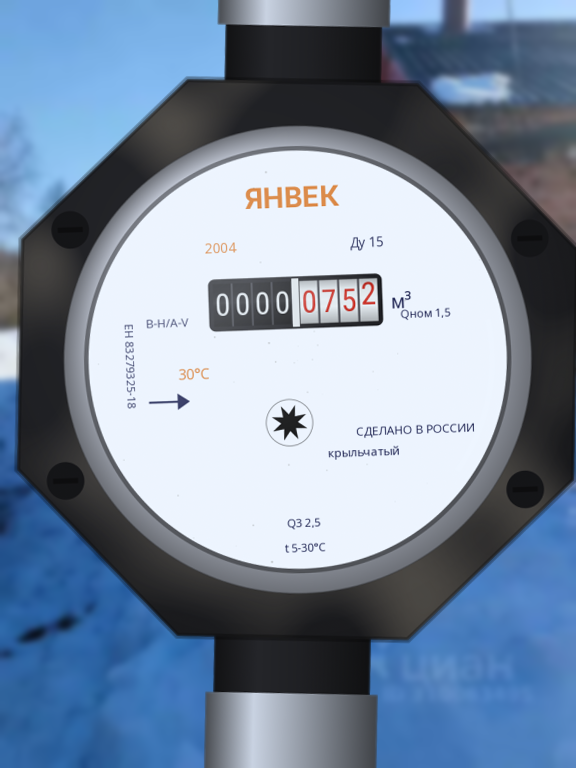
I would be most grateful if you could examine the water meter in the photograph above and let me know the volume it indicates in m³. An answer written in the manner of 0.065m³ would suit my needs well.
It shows 0.0752m³
